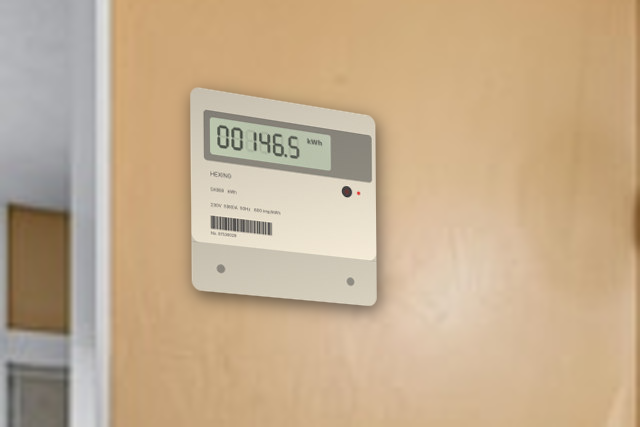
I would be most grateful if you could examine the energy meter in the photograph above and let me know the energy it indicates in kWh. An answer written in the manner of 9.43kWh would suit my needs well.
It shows 146.5kWh
